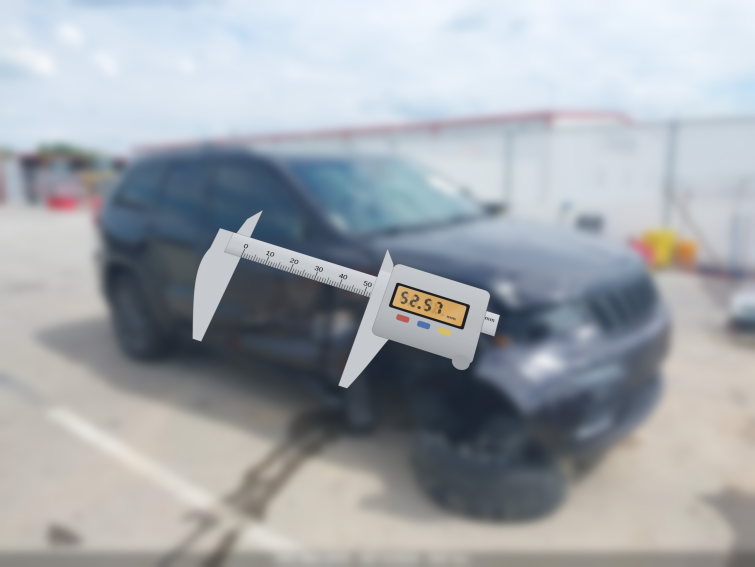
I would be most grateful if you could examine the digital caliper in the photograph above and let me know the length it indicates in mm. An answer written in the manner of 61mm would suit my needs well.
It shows 52.57mm
